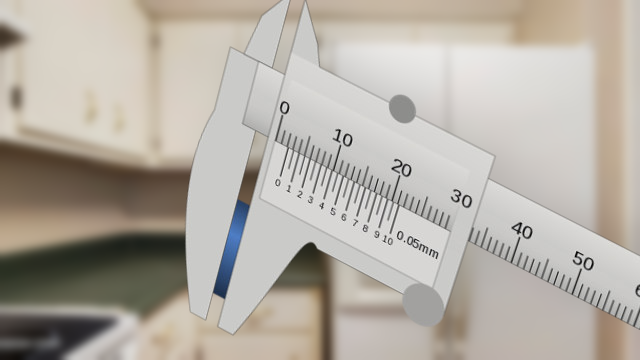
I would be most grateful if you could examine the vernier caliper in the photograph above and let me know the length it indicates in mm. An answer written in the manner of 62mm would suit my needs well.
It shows 2.2mm
